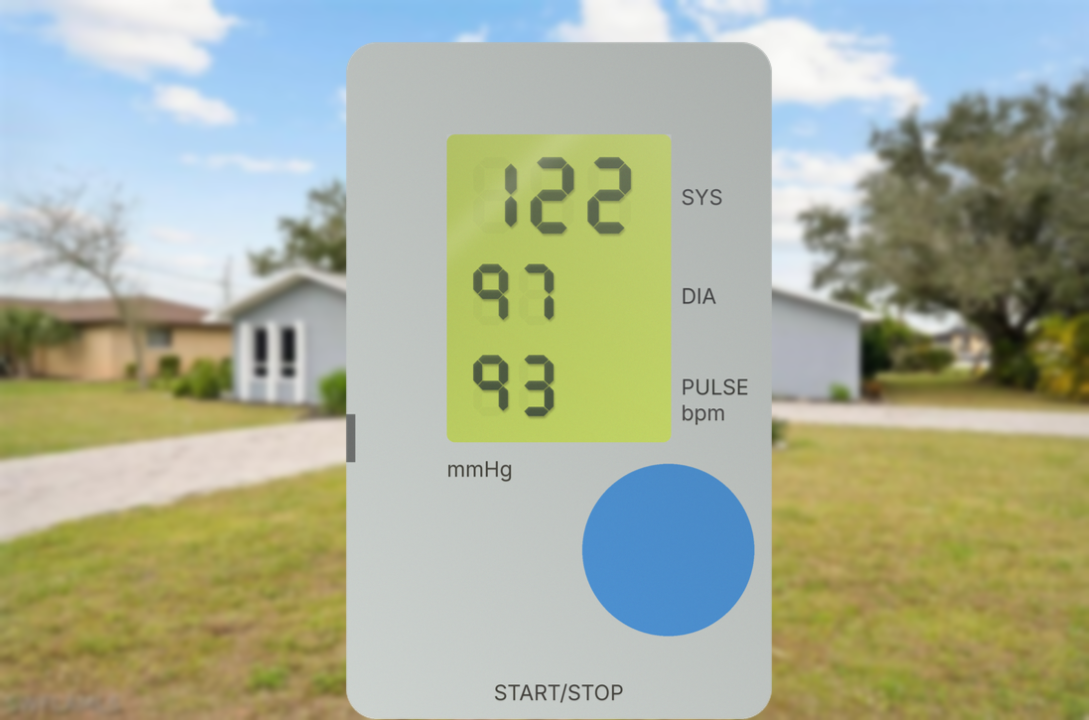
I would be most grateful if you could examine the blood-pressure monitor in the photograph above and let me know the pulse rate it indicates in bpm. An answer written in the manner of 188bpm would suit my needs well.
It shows 93bpm
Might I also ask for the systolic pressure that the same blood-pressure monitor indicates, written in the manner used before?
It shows 122mmHg
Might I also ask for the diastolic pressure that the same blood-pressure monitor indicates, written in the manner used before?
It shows 97mmHg
